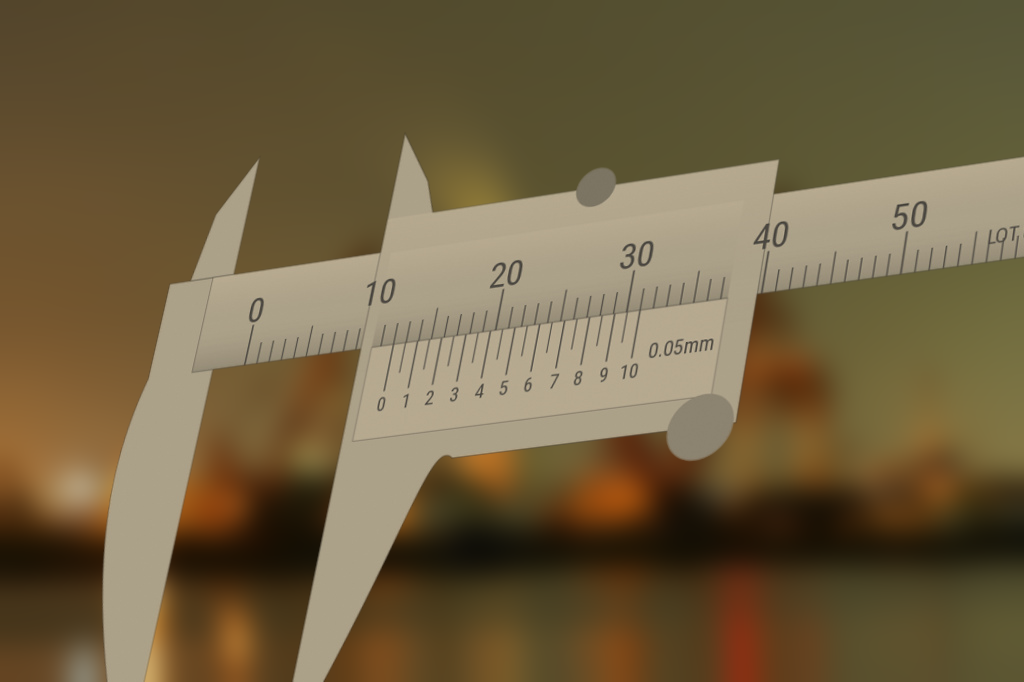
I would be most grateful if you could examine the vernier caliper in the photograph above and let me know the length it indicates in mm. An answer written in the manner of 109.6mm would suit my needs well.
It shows 12.0mm
